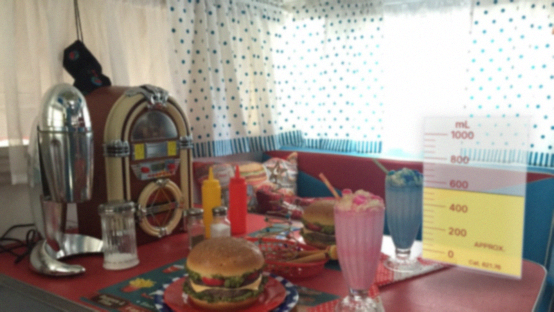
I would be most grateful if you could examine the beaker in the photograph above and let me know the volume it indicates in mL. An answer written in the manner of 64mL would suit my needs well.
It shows 550mL
